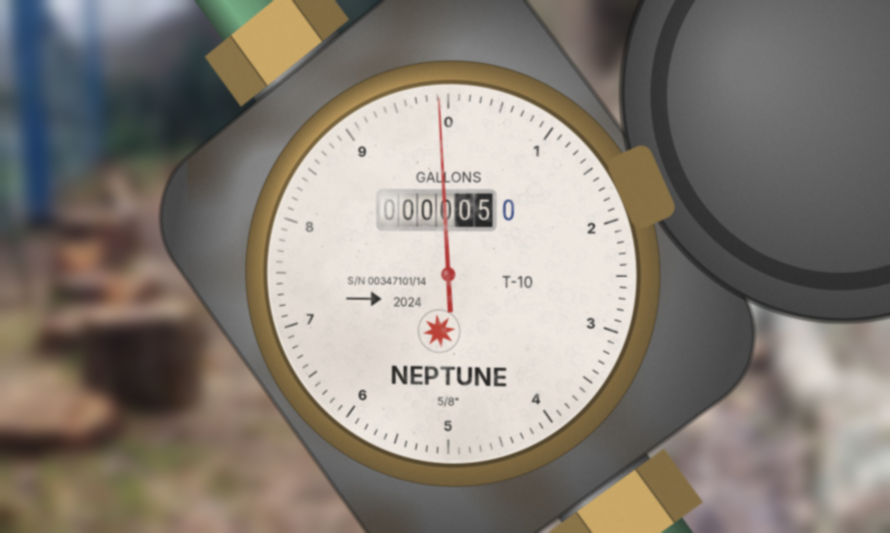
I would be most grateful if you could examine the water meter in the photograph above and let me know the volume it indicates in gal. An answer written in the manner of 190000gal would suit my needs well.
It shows 49.9gal
